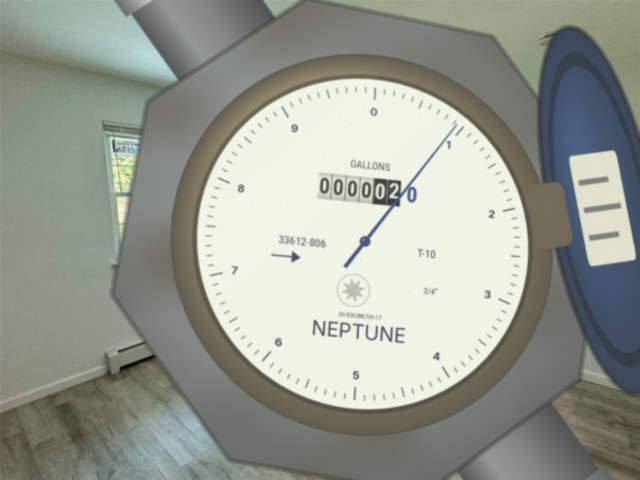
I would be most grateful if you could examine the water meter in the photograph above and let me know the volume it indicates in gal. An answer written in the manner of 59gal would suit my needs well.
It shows 20.9gal
